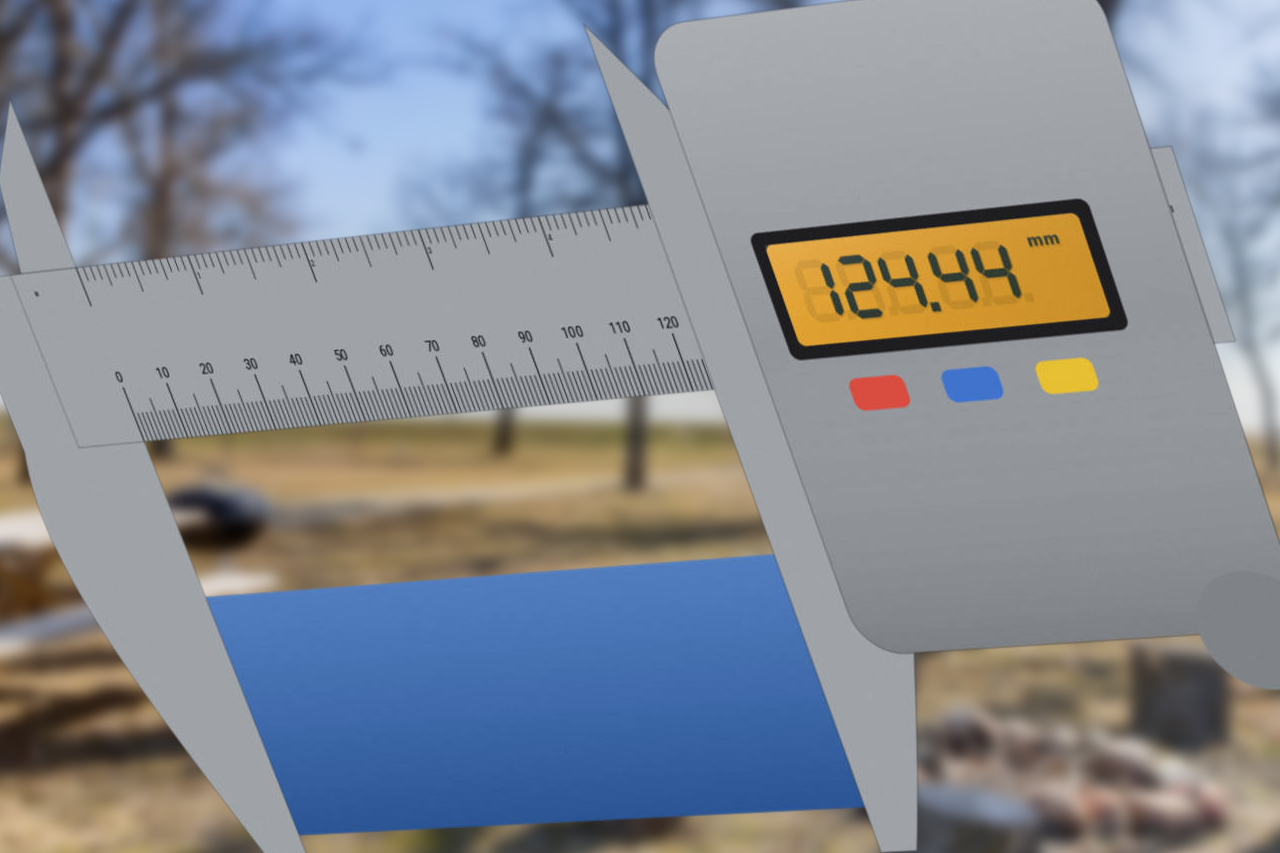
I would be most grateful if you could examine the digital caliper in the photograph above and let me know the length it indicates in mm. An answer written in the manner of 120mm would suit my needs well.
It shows 124.44mm
